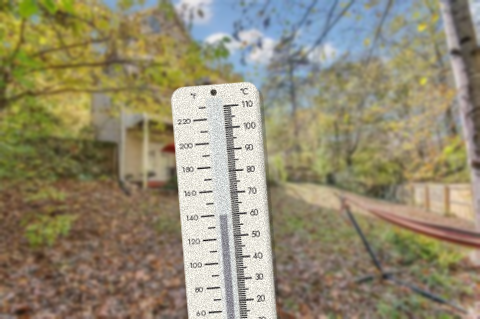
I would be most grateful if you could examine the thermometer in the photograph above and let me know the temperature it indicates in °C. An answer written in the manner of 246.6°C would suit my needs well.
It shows 60°C
